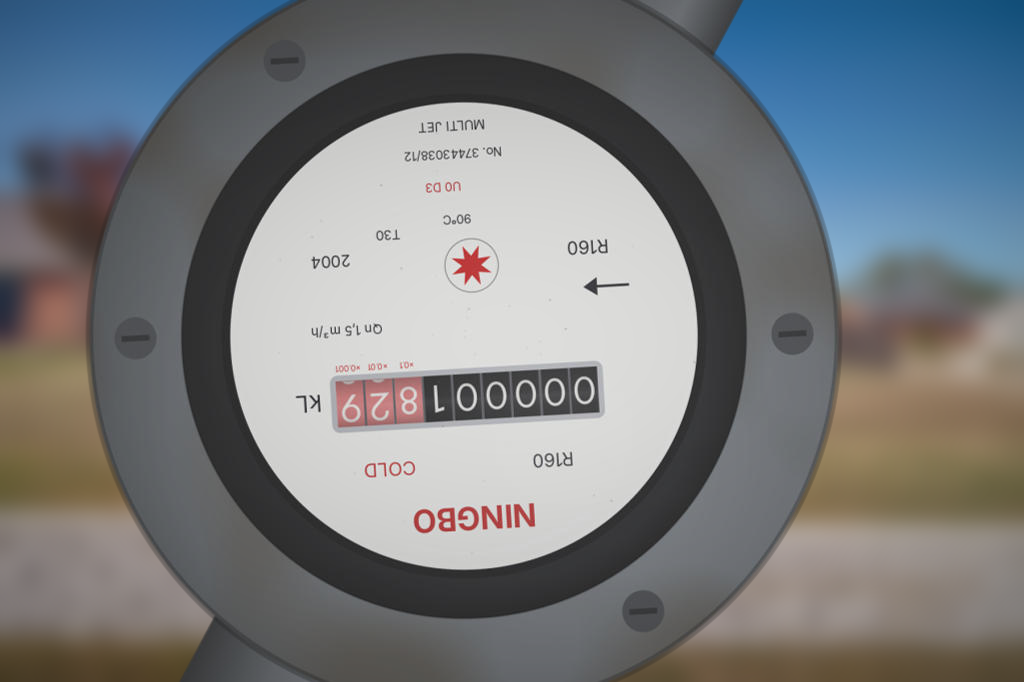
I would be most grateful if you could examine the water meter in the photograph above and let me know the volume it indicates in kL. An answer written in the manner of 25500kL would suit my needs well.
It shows 1.829kL
